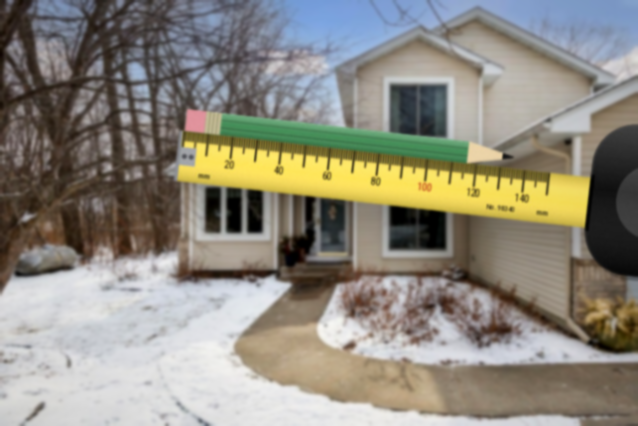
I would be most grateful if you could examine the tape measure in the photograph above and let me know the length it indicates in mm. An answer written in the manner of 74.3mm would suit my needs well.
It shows 135mm
